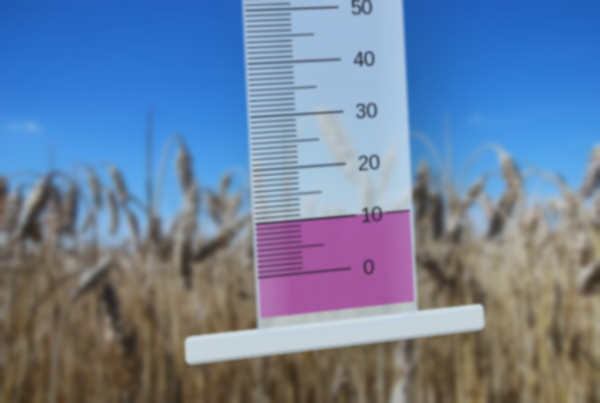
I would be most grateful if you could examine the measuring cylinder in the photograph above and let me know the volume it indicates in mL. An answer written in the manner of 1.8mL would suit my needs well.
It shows 10mL
